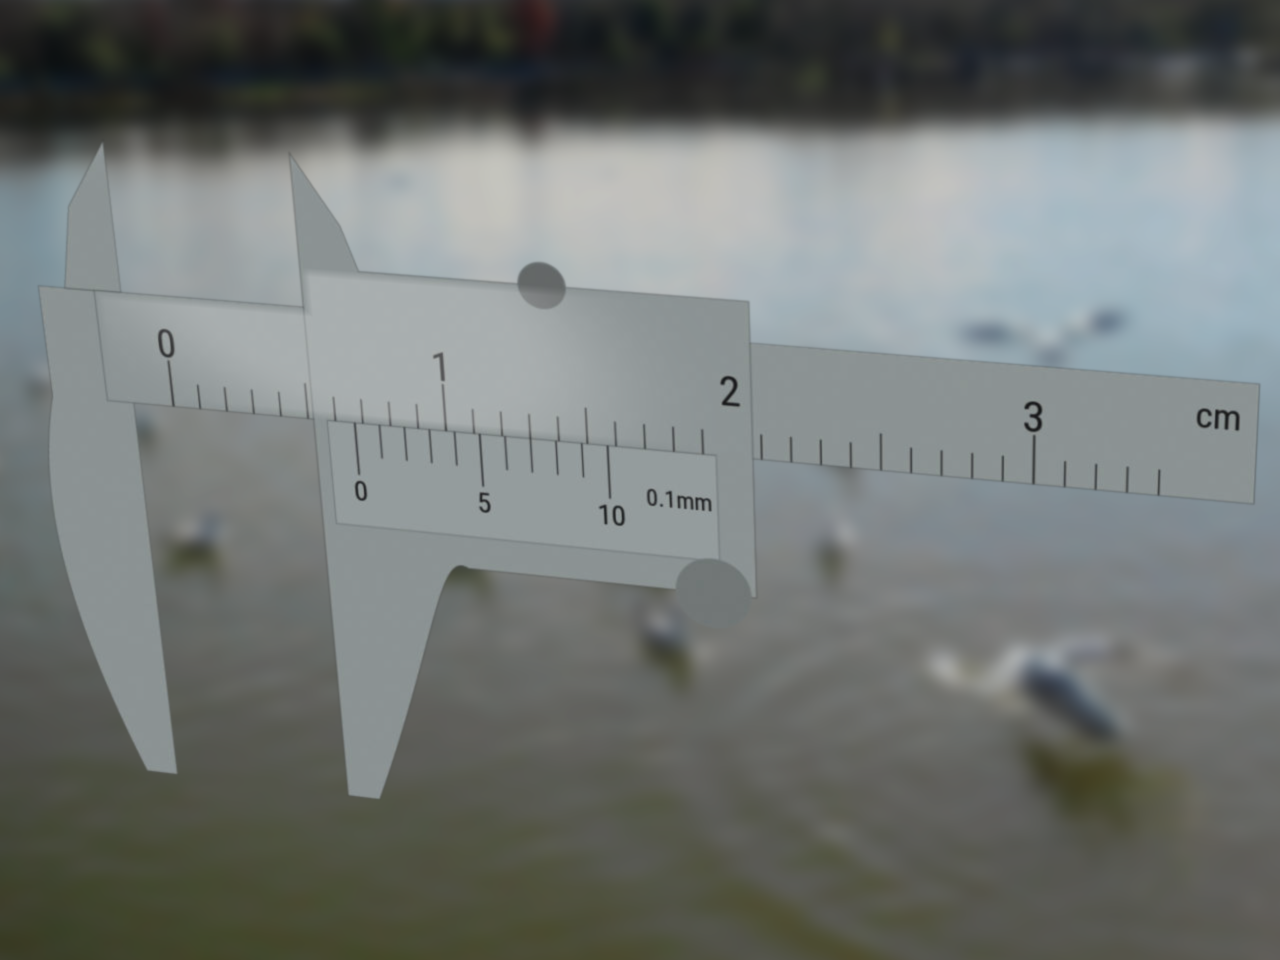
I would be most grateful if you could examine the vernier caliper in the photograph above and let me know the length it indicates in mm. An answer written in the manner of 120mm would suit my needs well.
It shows 6.7mm
